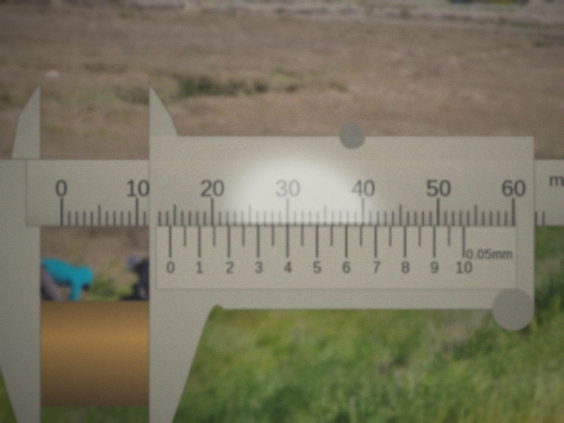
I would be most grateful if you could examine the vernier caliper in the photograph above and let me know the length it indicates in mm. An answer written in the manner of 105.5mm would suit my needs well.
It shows 14.4mm
